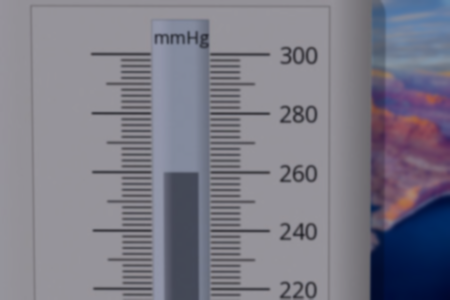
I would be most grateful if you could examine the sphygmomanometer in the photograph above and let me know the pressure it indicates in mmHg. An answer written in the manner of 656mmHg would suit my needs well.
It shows 260mmHg
